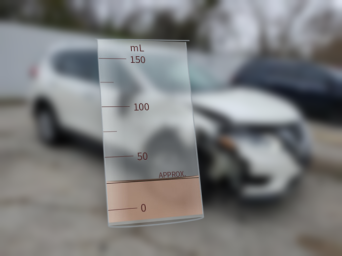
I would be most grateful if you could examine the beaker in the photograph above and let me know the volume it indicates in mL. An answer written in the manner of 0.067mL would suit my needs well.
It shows 25mL
